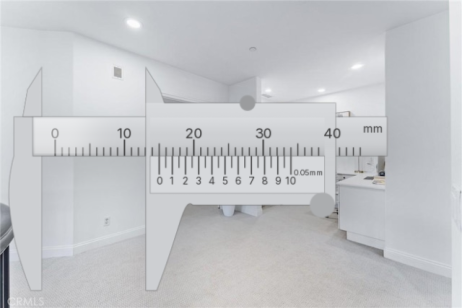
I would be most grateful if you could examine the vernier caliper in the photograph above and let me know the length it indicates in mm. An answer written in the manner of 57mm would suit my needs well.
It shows 15.0mm
